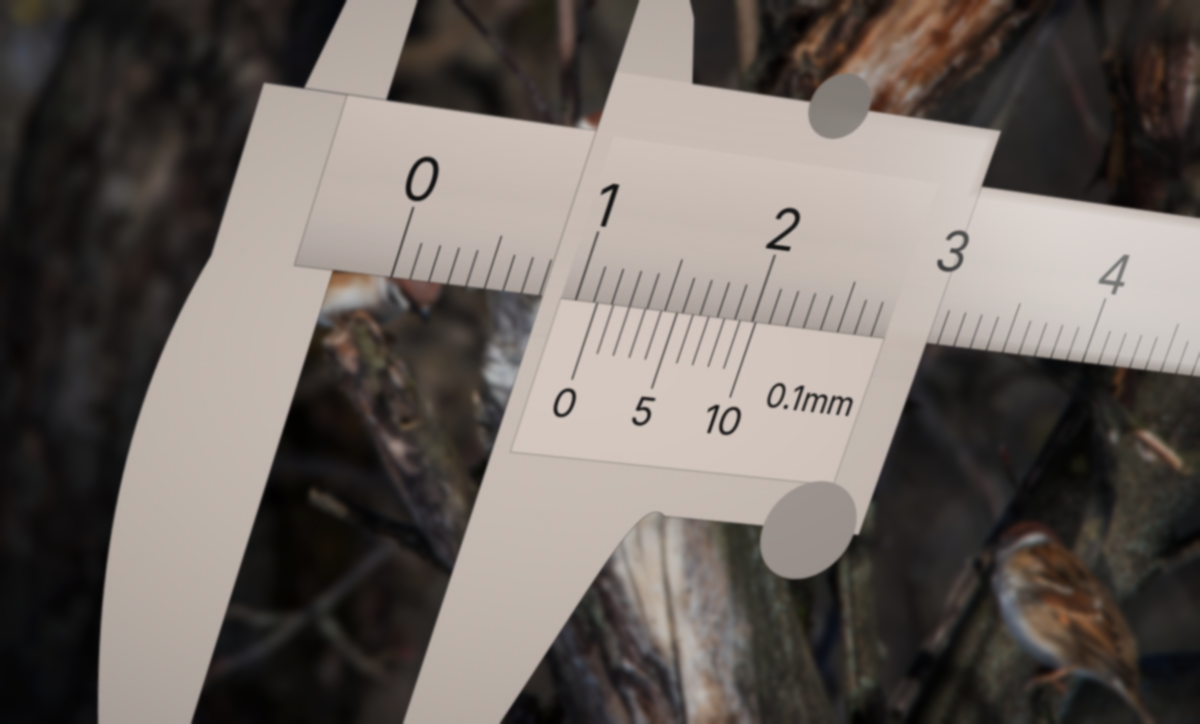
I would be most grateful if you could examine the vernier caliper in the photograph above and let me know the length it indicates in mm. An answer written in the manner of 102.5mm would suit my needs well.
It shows 11.2mm
